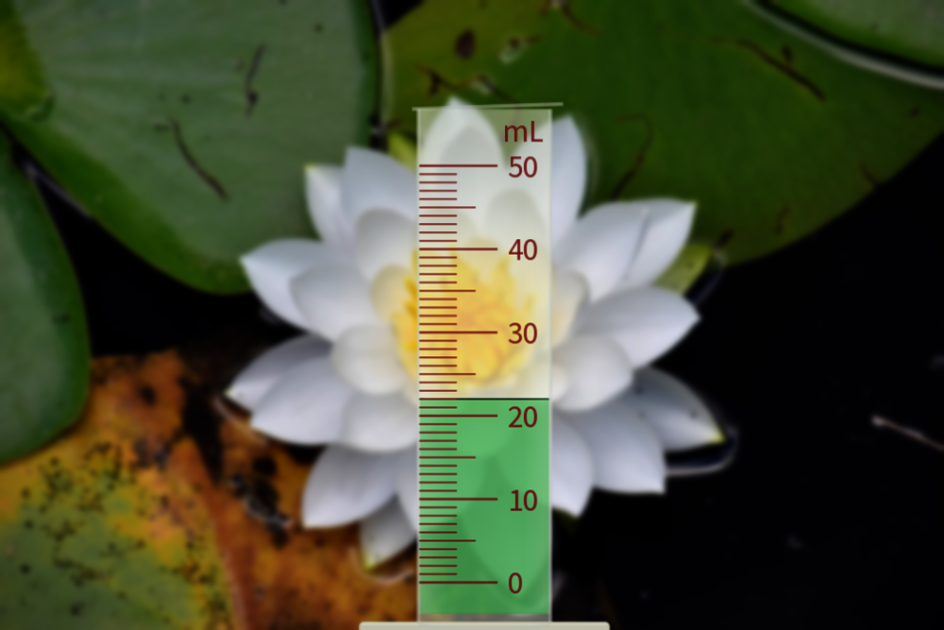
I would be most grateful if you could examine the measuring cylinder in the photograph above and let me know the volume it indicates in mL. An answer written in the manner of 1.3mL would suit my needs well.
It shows 22mL
